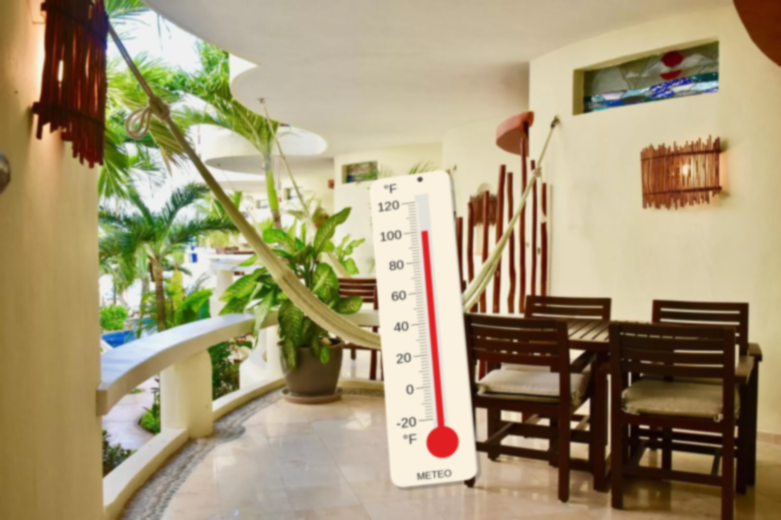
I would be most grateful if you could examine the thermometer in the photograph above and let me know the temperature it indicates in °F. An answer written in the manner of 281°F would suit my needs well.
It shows 100°F
